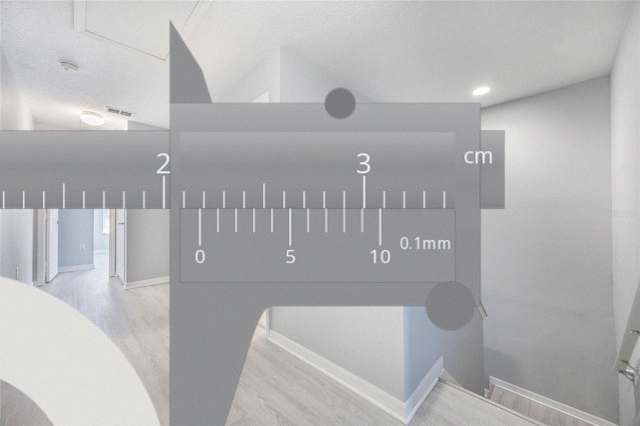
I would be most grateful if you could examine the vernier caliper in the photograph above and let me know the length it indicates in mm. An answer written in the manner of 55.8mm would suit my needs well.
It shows 21.8mm
